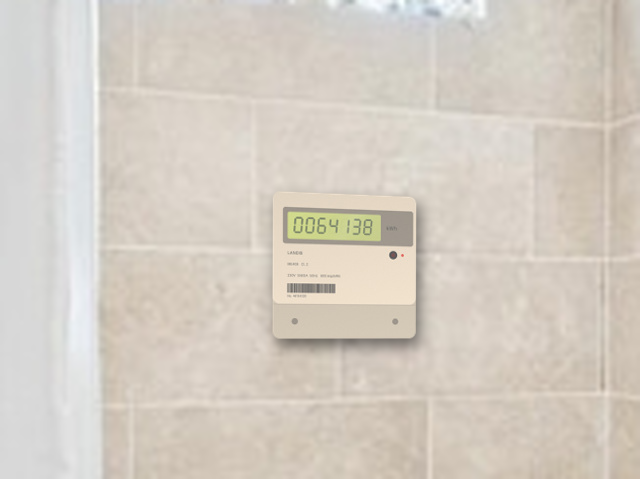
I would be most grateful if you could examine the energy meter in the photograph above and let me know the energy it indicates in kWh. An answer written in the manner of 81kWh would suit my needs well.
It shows 64138kWh
